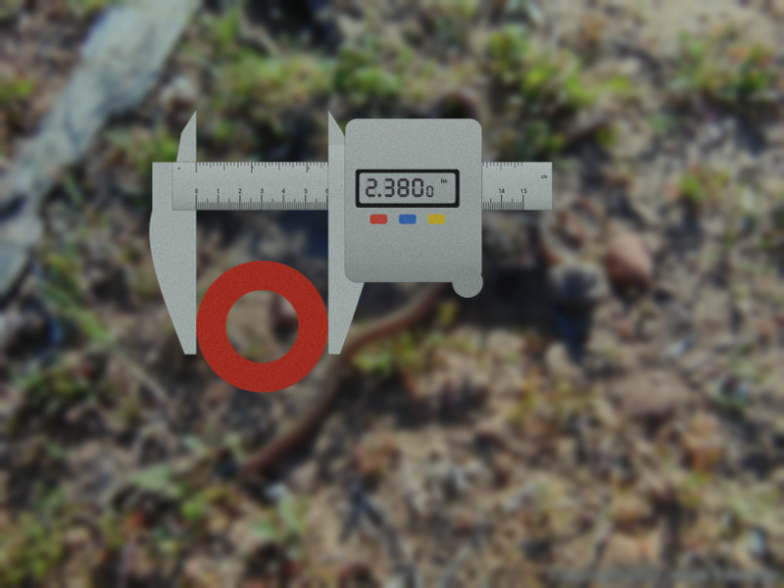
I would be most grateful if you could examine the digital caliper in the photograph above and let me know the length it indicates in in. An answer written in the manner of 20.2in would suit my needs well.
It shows 2.3800in
